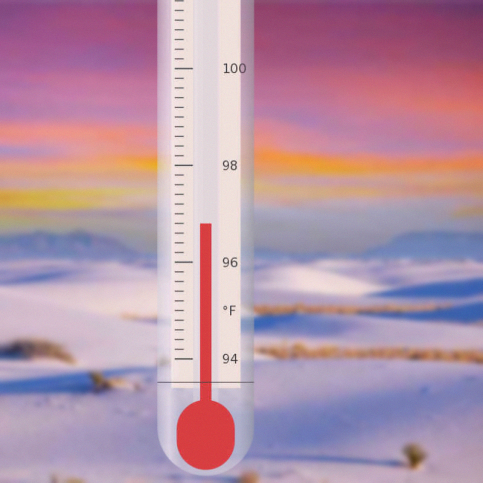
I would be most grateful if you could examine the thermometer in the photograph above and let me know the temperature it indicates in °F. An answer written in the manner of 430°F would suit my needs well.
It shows 96.8°F
